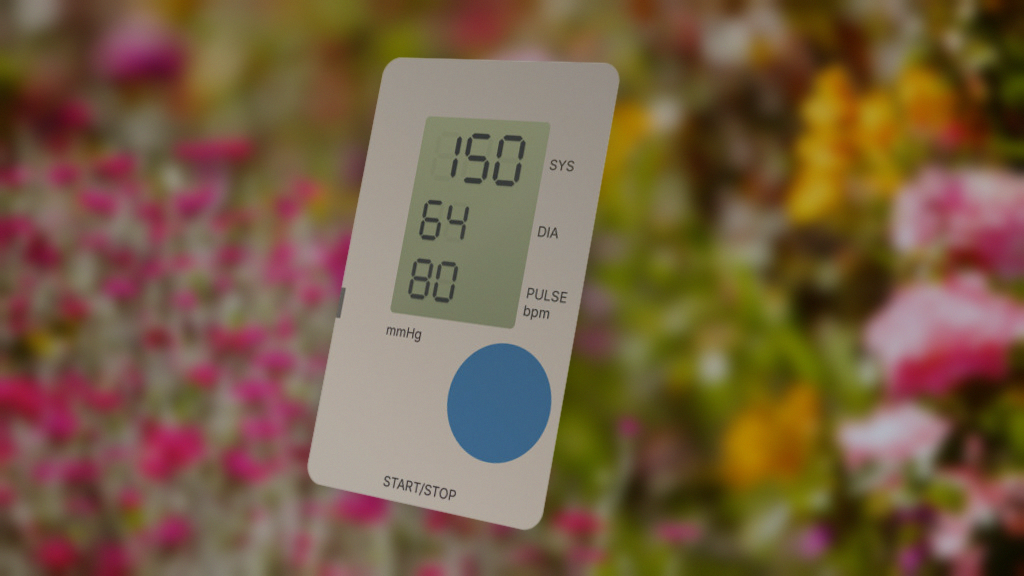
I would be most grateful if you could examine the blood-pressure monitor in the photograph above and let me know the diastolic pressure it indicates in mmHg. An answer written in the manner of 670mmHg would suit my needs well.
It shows 64mmHg
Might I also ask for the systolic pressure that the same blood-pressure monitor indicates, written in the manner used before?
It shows 150mmHg
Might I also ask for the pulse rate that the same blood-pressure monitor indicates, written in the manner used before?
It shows 80bpm
